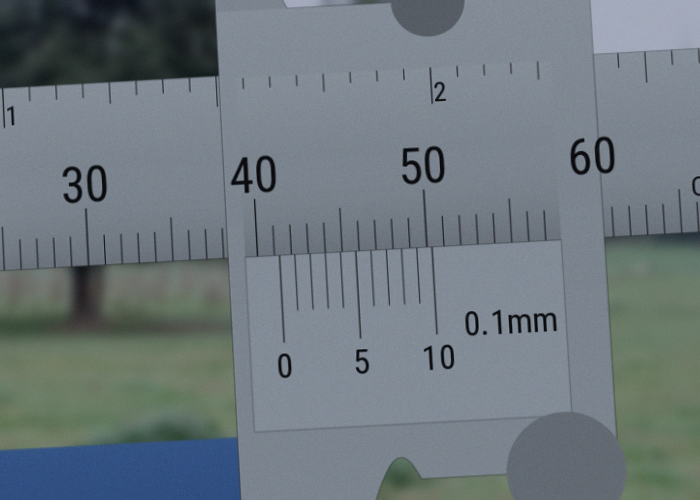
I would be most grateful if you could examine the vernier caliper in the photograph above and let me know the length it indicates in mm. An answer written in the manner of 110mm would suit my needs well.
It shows 41.3mm
